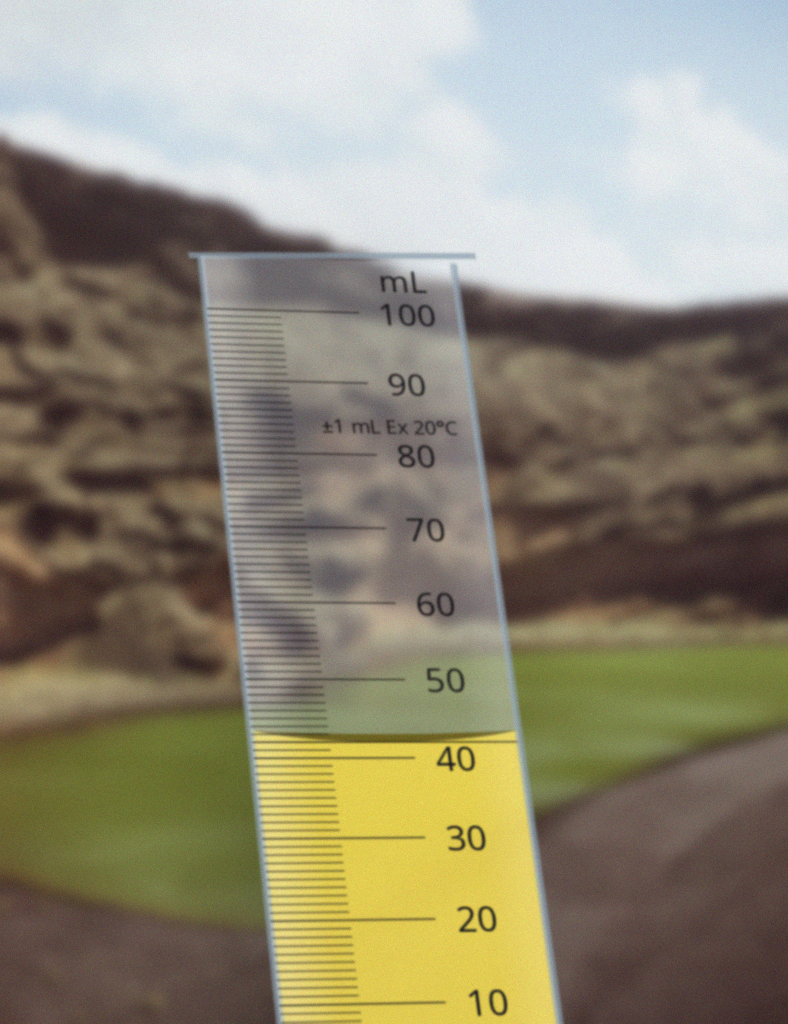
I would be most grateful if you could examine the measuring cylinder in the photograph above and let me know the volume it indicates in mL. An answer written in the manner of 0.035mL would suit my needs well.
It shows 42mL
